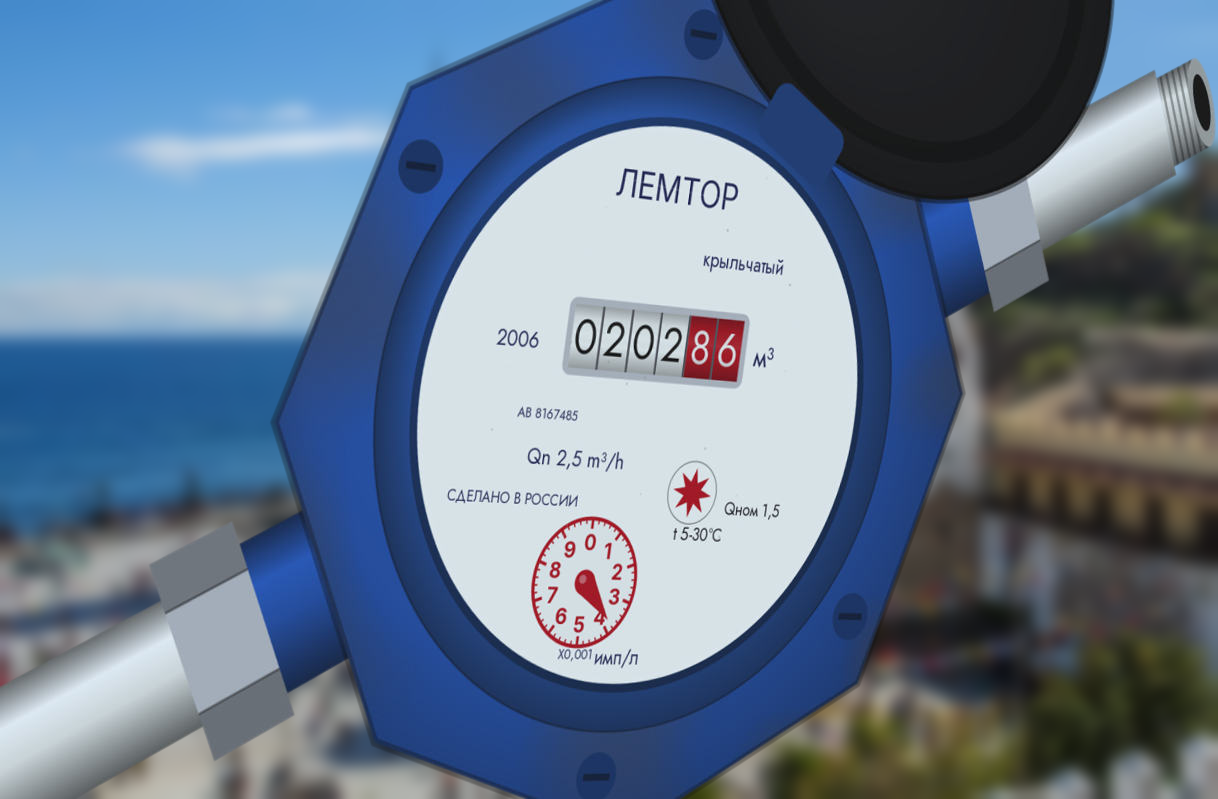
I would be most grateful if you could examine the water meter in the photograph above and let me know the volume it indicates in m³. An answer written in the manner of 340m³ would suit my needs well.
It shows 202.863m³
